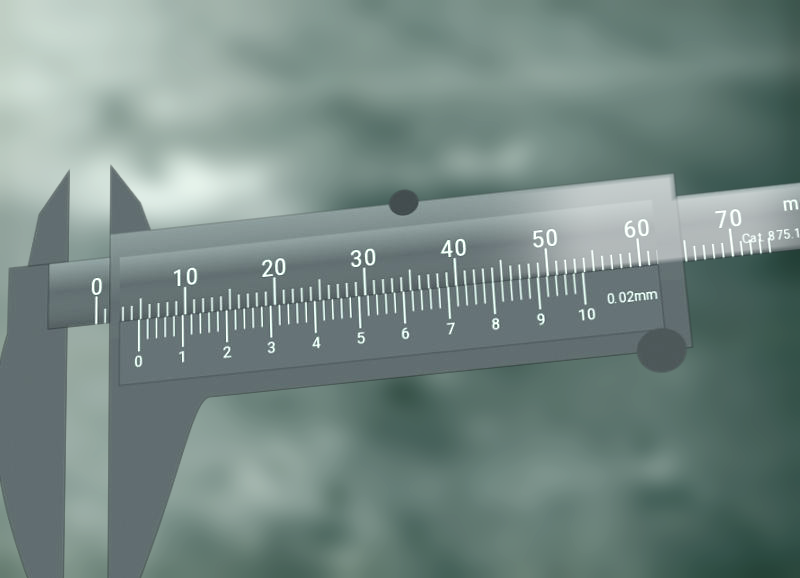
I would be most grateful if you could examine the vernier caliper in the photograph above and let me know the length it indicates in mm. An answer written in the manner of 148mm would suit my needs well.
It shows 4.8mm
